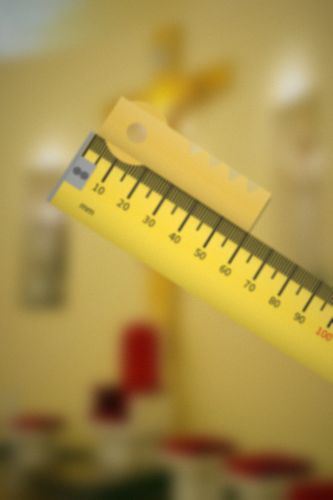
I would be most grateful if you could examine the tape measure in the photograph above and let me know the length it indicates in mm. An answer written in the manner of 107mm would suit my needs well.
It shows 60mm
